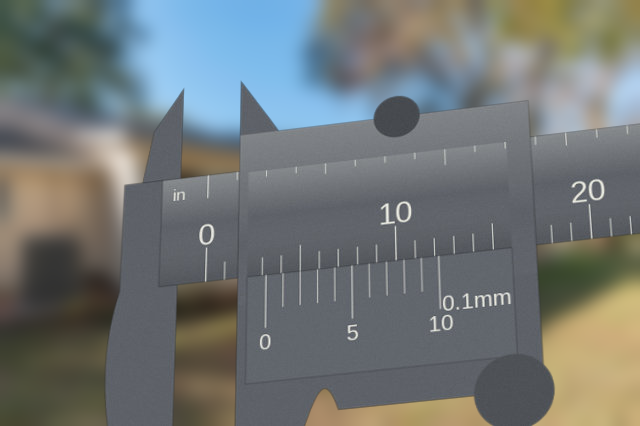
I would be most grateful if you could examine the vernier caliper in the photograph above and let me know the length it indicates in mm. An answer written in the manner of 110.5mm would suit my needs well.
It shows 3.2mm
